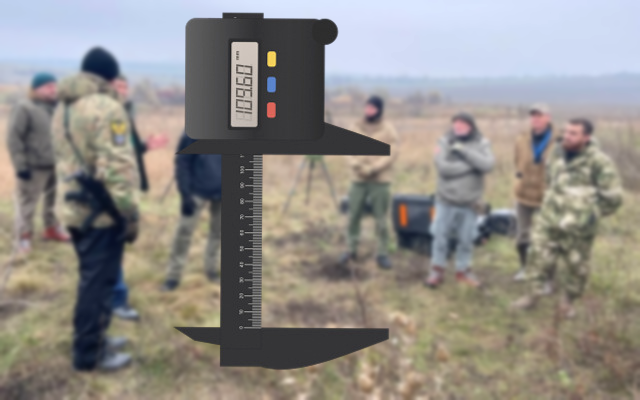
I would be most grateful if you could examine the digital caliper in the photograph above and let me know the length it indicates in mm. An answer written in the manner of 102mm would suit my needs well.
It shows 109.60mm
